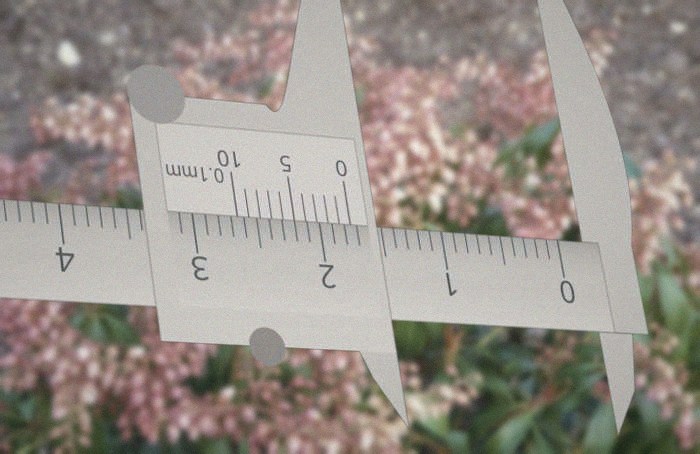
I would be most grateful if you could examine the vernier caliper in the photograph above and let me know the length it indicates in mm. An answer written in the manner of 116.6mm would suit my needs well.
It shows 17.5mm
